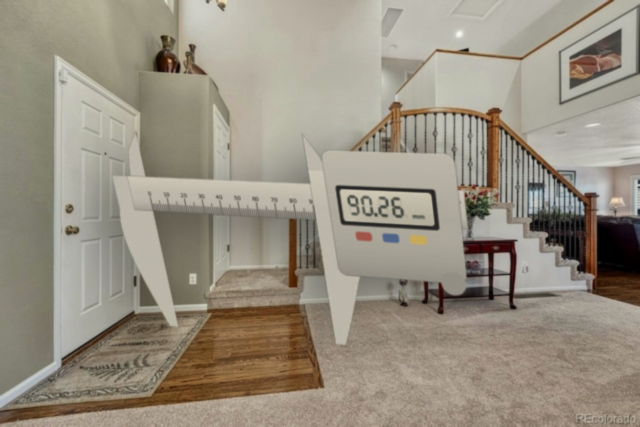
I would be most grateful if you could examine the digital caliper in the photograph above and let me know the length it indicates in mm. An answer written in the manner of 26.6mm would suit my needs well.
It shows 90.26mm
